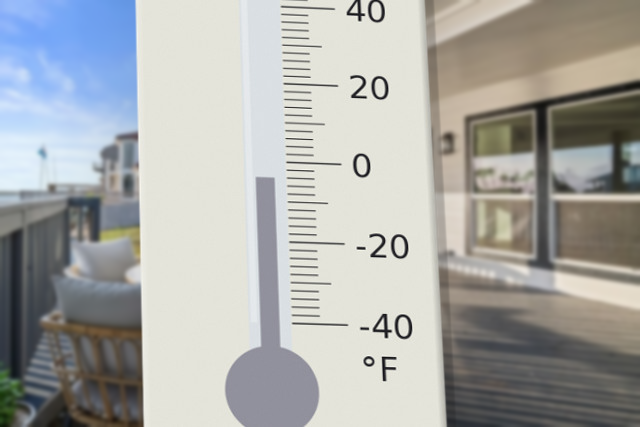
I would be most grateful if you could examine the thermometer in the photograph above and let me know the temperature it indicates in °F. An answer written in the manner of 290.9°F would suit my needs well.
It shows -4°F
